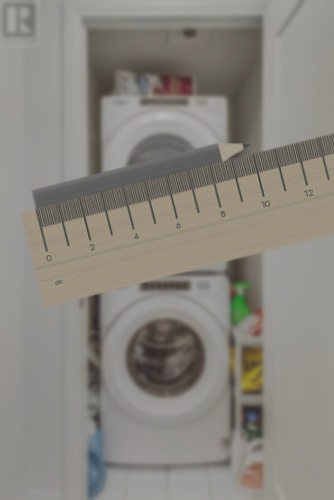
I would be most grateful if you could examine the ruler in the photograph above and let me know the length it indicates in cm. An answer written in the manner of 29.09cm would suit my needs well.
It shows 10cm
